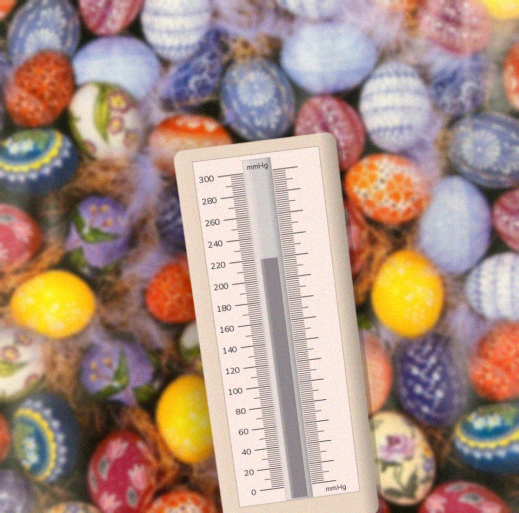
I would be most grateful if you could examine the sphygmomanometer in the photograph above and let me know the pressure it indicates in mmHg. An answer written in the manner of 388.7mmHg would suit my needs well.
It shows 220mmHg
